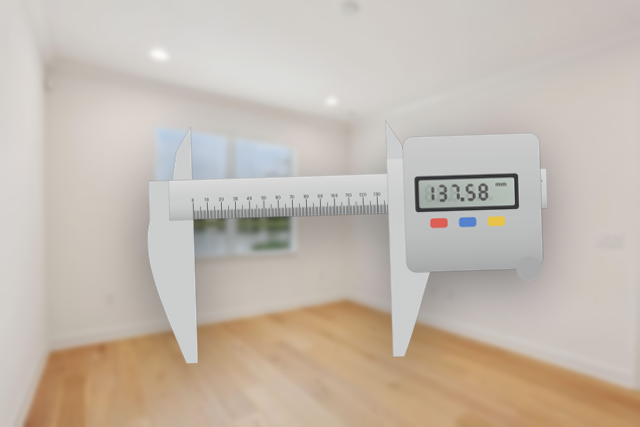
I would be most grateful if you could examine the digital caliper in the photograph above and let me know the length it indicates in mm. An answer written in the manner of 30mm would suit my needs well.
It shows 137.58mm
